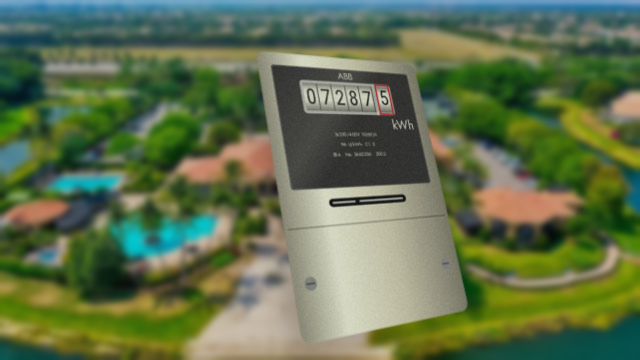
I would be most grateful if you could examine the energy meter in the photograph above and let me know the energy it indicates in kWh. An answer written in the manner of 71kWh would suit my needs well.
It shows 7287.5kWh
